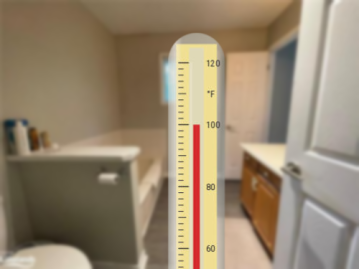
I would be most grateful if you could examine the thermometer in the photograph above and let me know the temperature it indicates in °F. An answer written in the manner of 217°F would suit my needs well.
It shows 100°F
